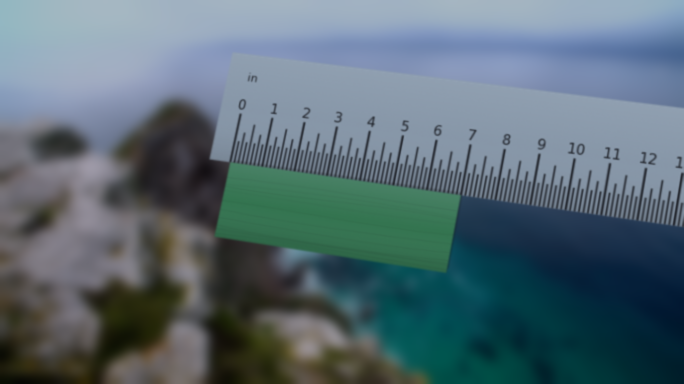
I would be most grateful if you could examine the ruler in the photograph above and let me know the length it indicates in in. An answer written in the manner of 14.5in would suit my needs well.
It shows 7in
